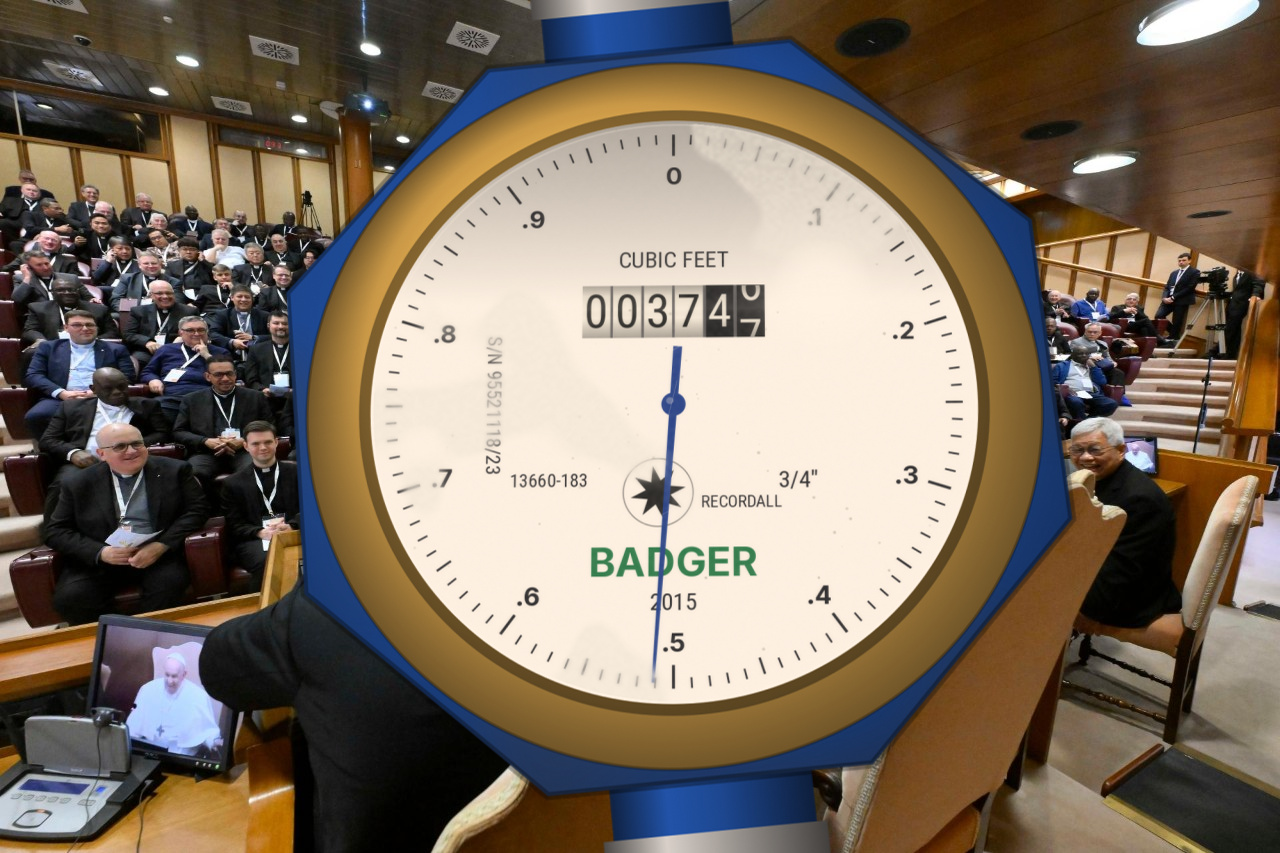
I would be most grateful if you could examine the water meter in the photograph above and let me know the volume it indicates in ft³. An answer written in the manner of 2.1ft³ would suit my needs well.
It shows 3746.51ft³
